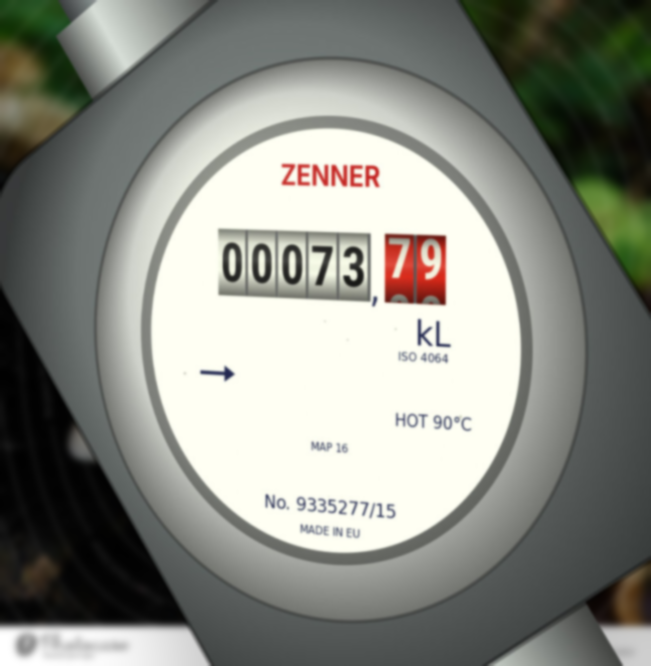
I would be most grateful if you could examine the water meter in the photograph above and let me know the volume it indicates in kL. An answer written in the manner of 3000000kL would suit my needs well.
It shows 73.79kL
